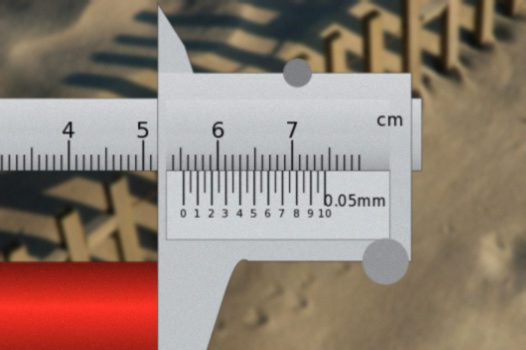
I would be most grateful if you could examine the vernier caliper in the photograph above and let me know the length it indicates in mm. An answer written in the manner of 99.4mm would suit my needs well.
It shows 55.4mm
